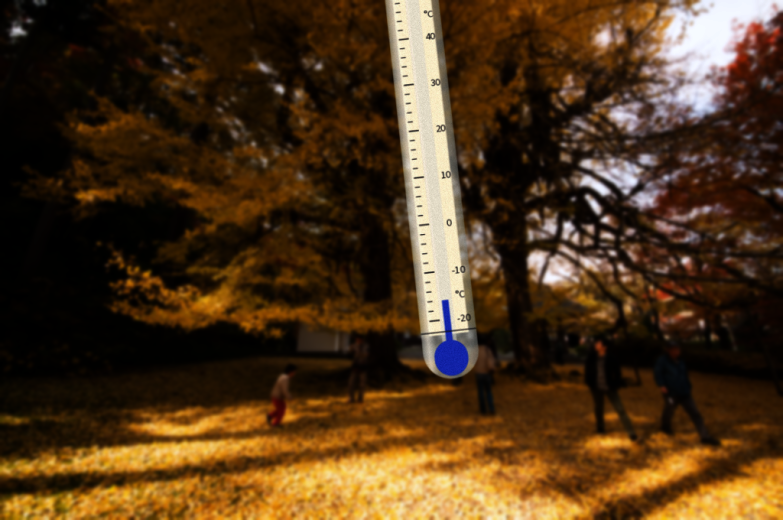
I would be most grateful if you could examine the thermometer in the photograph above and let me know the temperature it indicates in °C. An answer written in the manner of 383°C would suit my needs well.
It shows -16°C
